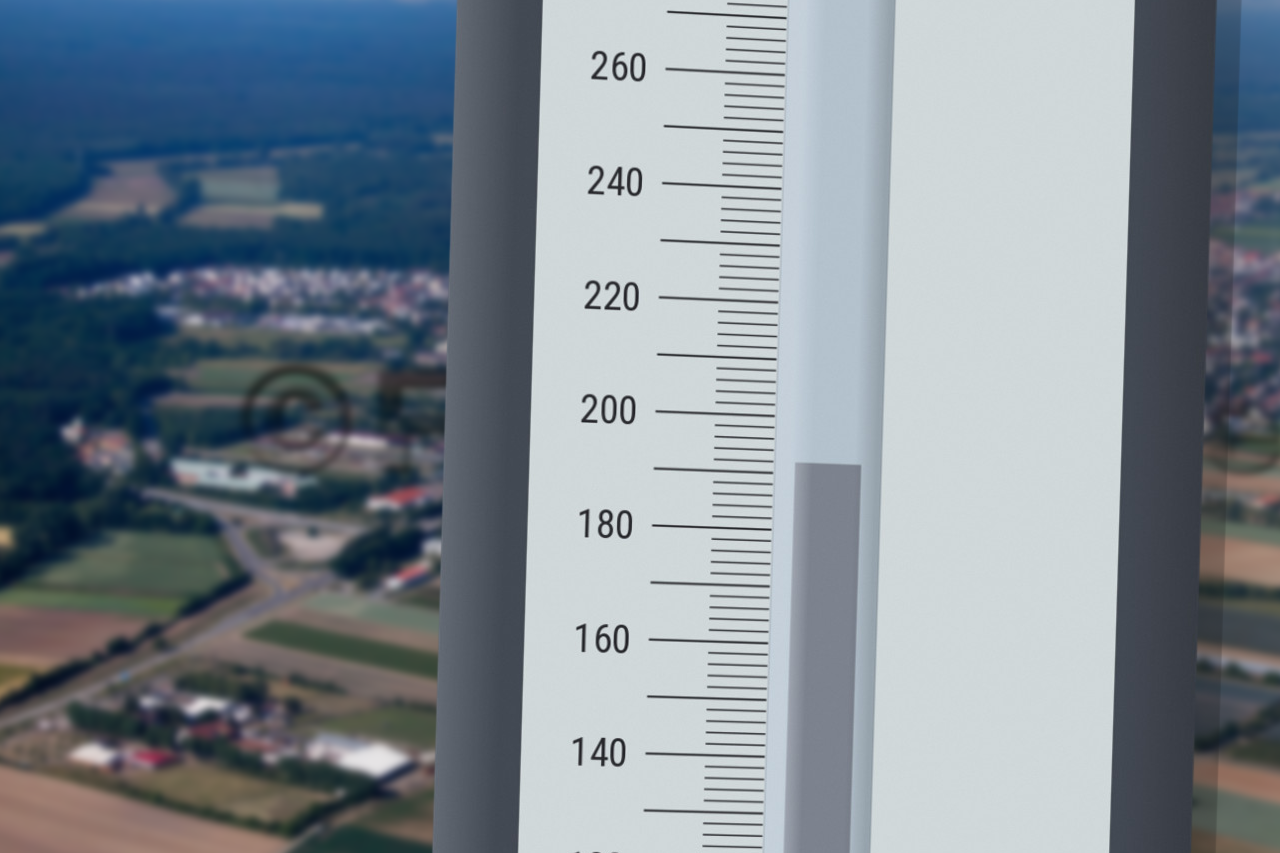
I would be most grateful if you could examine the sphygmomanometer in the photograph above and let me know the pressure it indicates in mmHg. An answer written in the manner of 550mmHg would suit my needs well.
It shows 192mmHg
